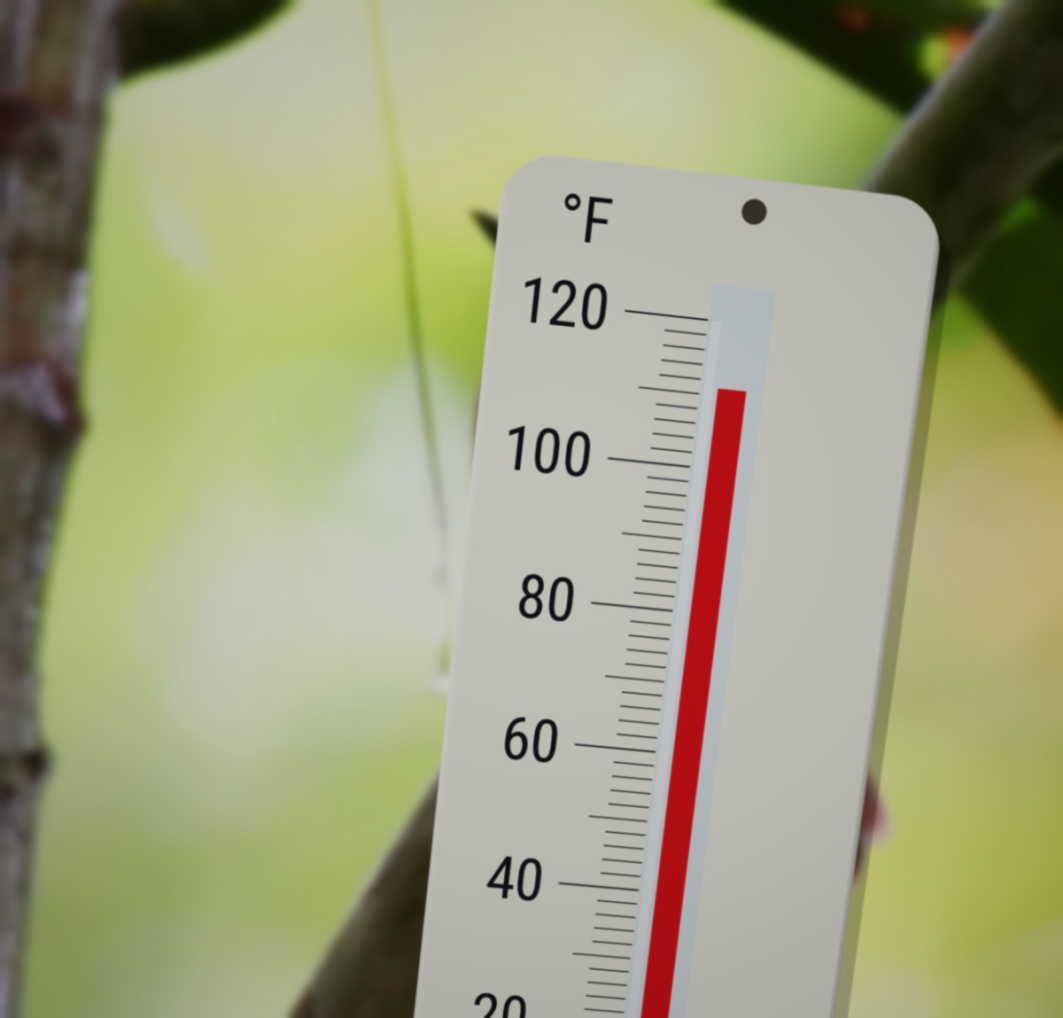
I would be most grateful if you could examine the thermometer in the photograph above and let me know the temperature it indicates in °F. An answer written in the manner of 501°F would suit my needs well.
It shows 111°F
